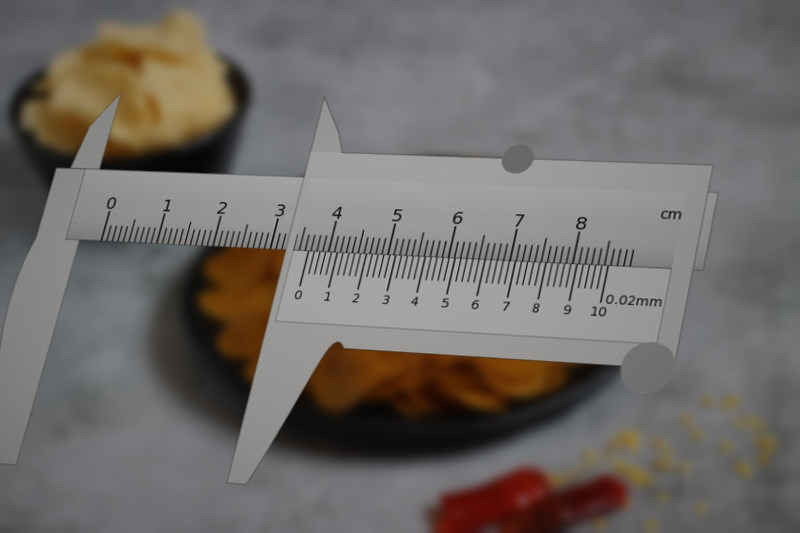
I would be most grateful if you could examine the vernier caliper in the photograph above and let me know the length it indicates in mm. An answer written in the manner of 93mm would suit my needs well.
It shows 36.6mm
